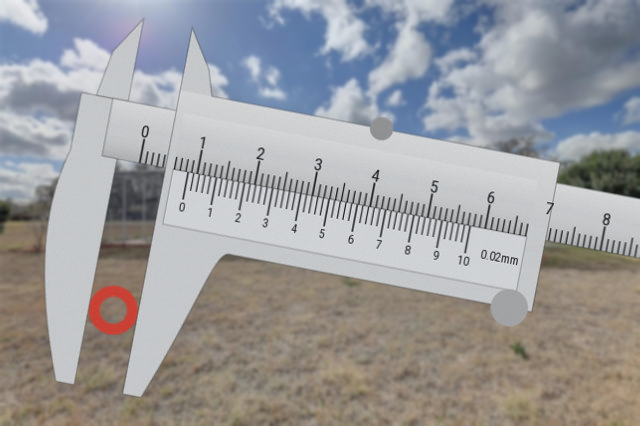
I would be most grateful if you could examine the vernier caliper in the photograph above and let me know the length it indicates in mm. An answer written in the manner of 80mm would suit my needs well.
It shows 8.4mm
